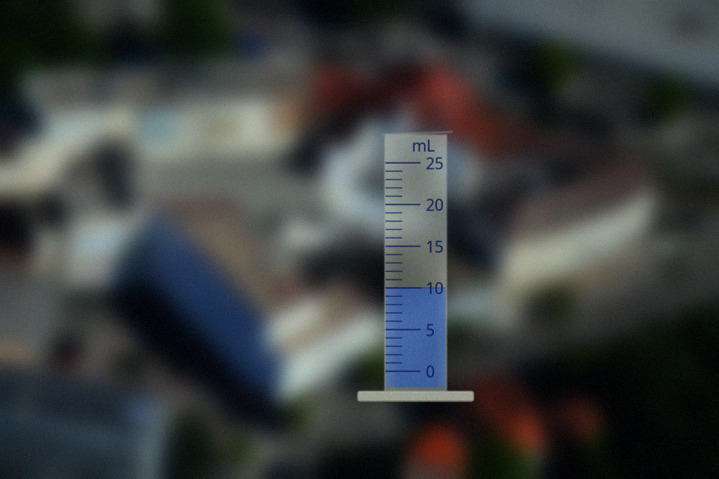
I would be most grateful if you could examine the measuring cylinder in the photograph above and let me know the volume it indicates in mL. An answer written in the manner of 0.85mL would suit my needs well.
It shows 10mL
